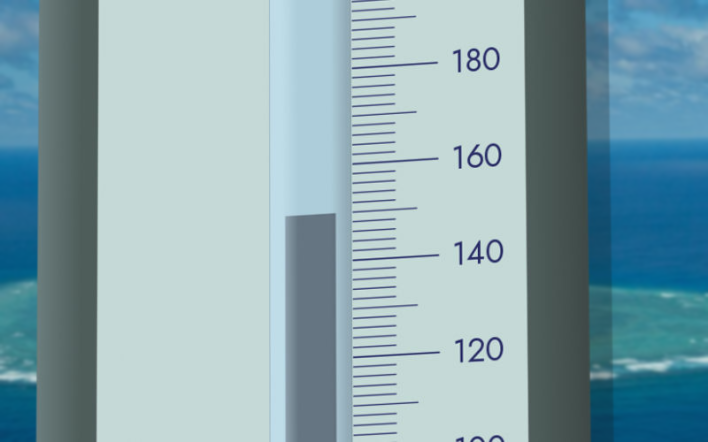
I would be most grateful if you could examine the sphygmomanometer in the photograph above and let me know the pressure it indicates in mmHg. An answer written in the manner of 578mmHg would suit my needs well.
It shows 150mmHg
